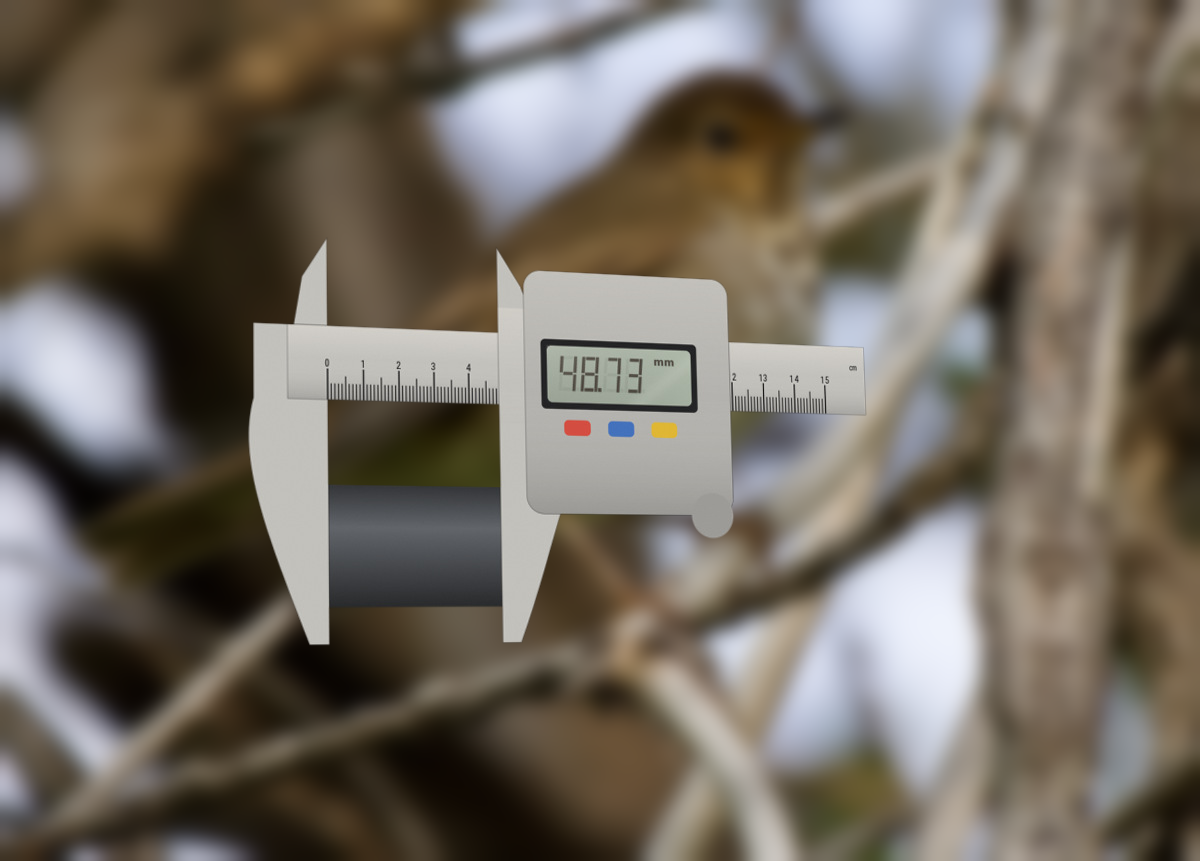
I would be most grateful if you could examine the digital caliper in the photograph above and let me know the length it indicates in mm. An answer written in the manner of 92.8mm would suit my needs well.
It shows 48.73mm
